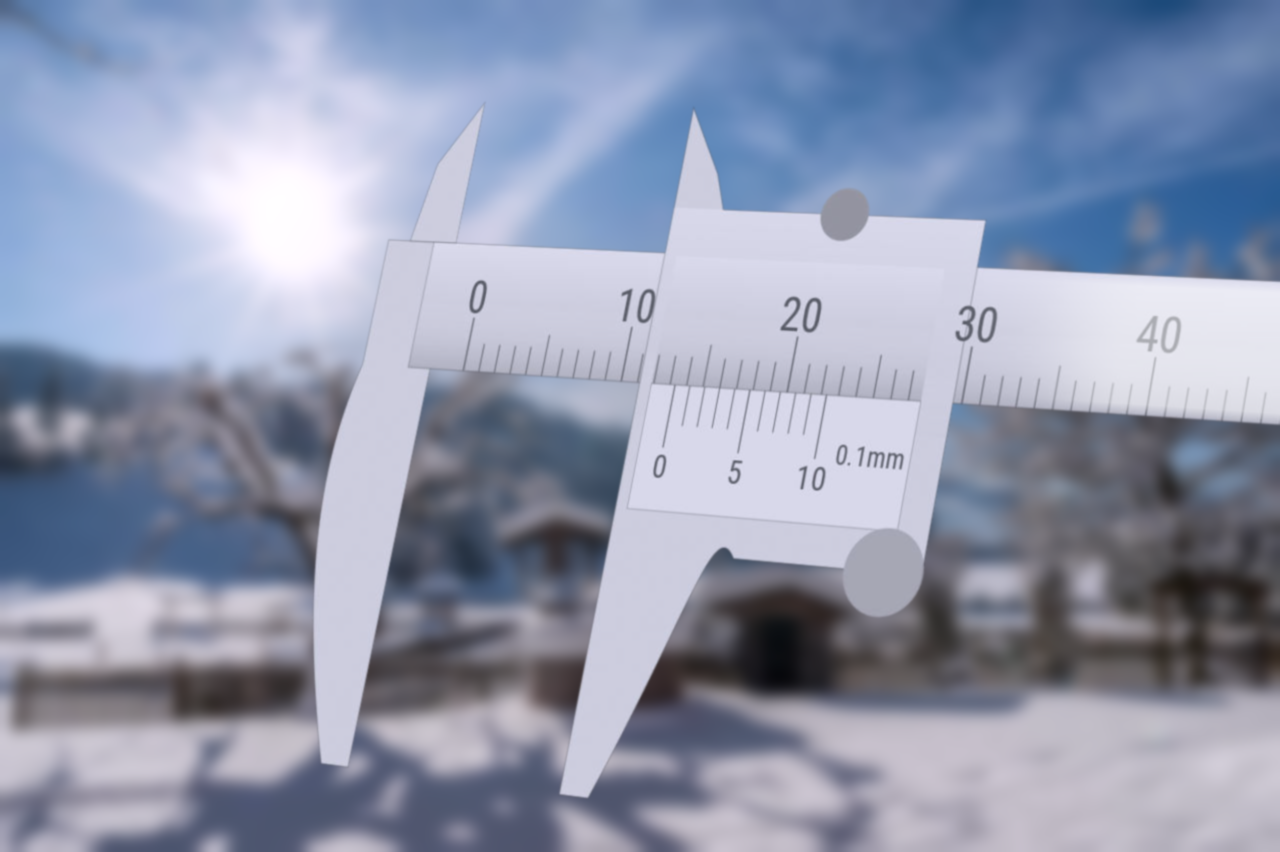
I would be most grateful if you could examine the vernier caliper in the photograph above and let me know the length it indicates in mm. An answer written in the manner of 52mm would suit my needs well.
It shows 13.3mm
